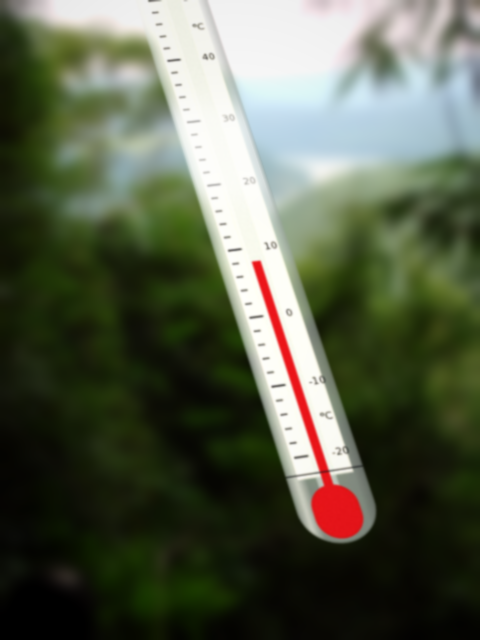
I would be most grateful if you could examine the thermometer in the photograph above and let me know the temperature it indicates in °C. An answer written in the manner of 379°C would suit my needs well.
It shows 8°C
